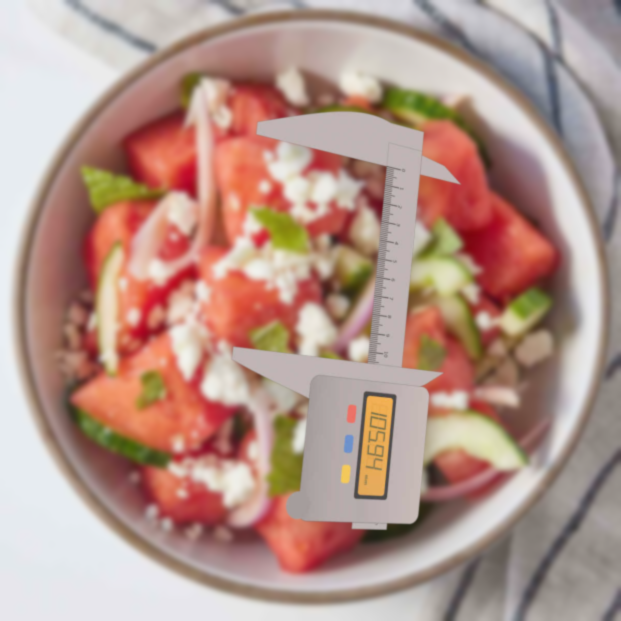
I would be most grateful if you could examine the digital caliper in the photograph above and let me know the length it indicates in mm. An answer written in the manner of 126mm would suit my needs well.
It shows 105.94mm
